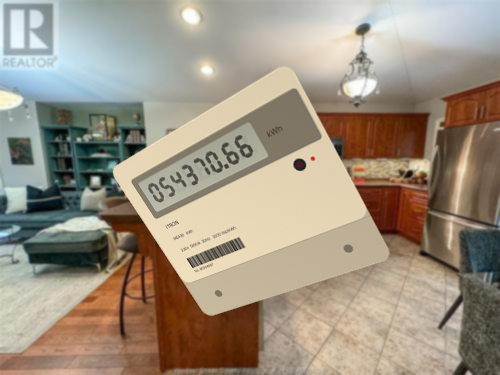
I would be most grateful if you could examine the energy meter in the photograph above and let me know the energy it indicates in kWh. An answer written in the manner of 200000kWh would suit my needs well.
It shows 54370.66kWh
